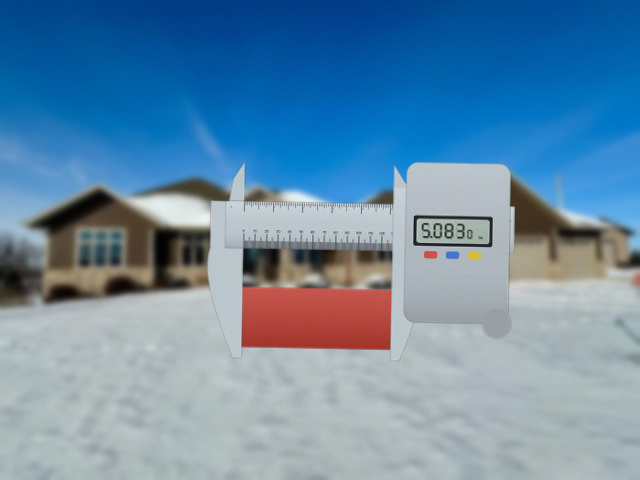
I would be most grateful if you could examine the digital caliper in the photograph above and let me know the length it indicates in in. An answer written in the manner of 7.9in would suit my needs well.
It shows 5.0830in
